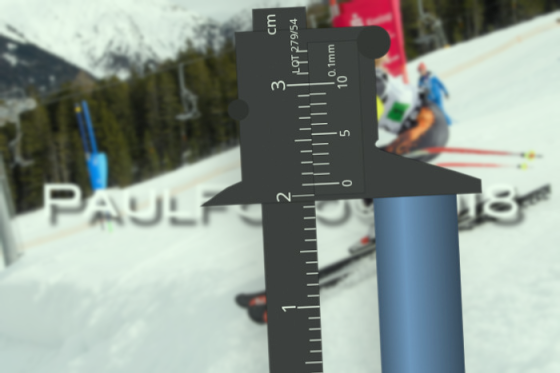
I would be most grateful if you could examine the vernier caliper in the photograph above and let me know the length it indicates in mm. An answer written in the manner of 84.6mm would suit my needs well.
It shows 21.0mm
